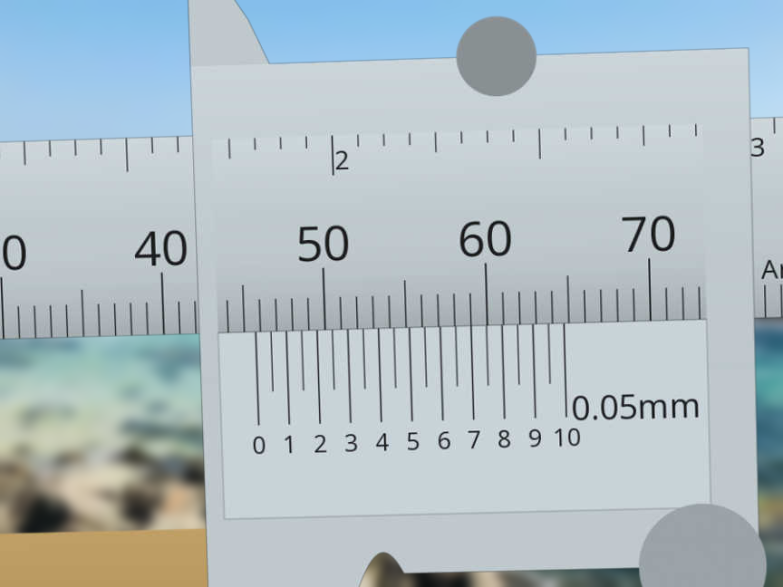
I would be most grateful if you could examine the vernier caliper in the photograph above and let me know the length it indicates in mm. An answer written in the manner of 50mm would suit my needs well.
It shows 45.7mm
